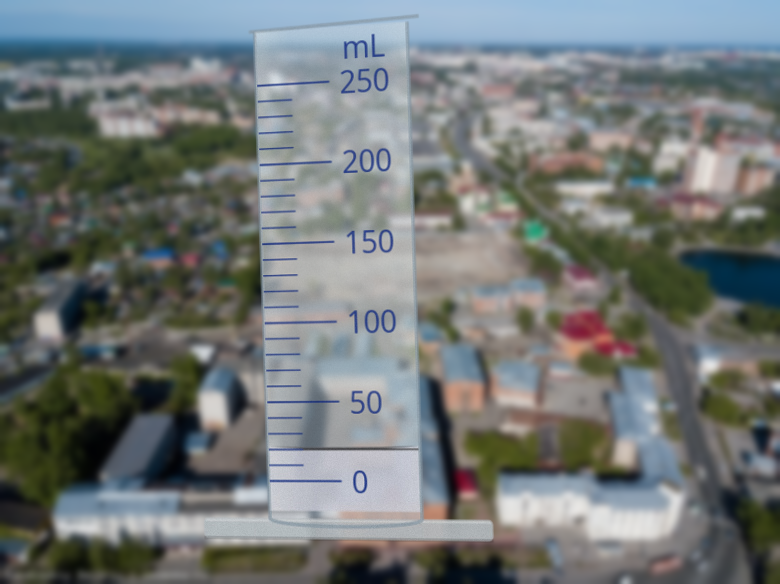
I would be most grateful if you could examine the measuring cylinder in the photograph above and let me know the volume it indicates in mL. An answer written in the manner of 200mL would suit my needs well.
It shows 20mL
